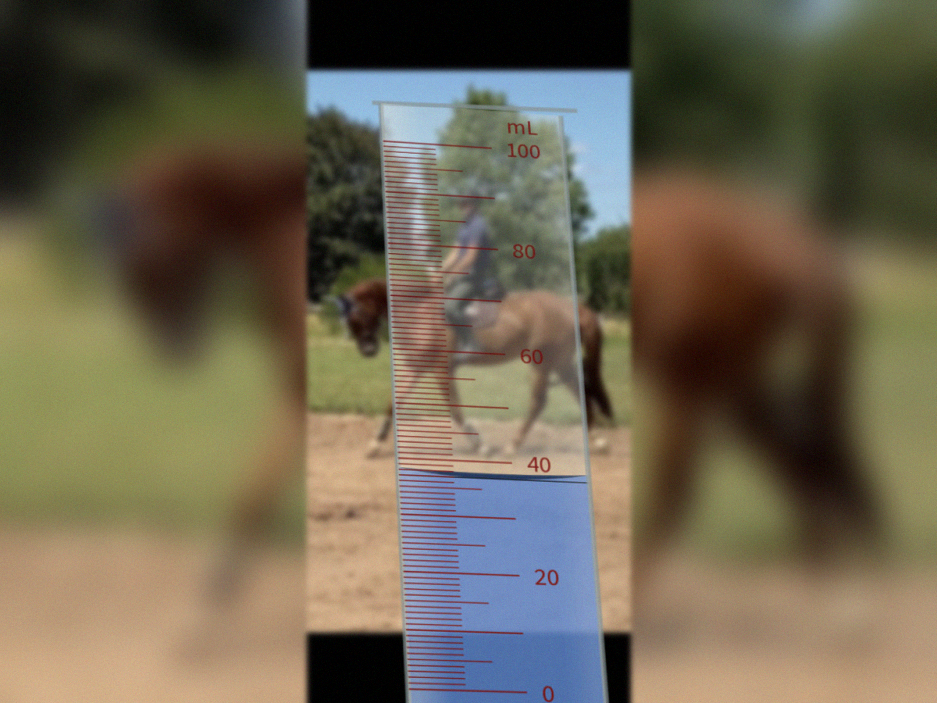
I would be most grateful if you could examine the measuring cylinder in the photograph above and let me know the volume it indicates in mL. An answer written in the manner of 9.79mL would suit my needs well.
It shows 37mL
